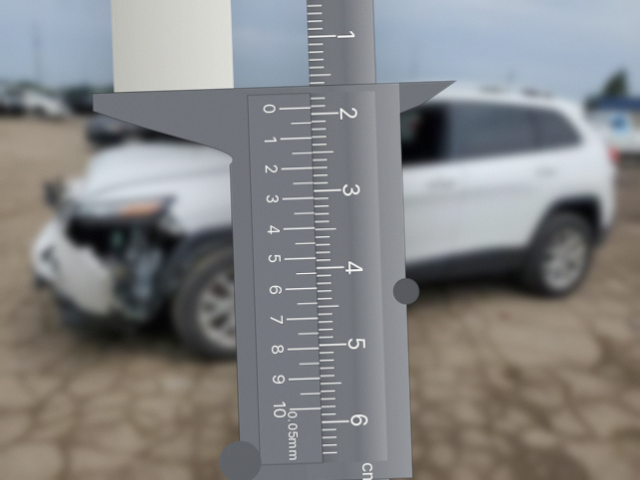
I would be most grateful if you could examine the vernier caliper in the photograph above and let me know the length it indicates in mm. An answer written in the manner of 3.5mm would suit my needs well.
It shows 19.2mm
